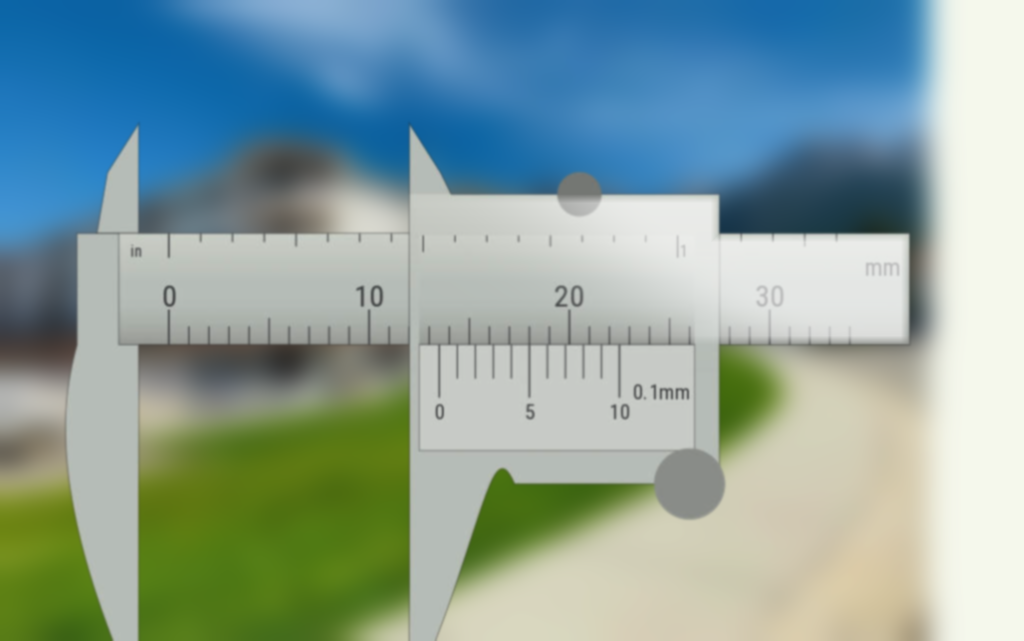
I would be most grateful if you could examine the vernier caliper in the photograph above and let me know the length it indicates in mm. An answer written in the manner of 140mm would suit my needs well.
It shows 13.5mm
